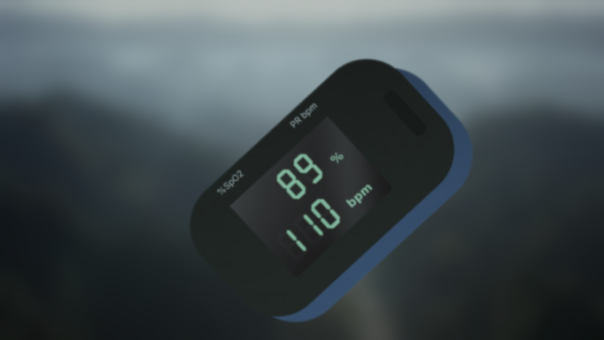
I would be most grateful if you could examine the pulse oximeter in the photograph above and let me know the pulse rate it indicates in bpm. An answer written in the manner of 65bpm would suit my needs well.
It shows 110bpm
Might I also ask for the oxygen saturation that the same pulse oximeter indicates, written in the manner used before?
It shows 89%
